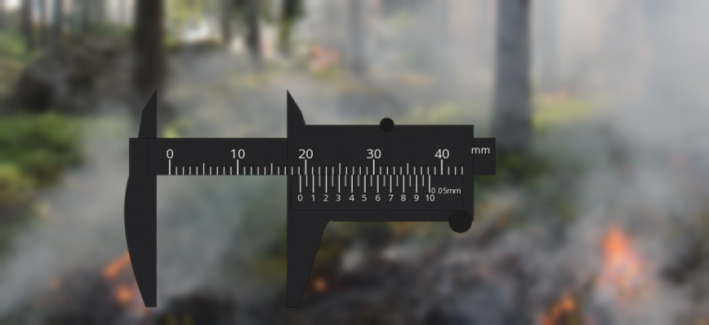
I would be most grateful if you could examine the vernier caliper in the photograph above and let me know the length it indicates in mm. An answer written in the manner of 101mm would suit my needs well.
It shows 19.2mm
